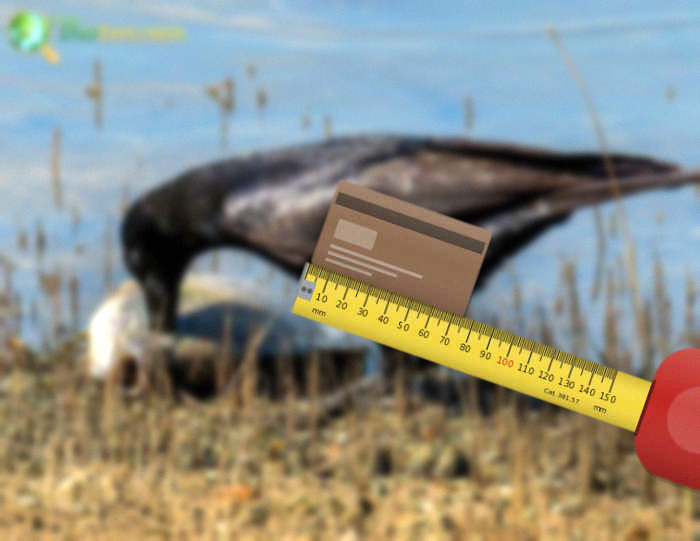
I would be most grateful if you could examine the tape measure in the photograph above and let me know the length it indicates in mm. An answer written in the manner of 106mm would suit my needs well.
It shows 75mm
